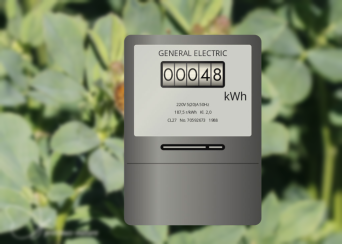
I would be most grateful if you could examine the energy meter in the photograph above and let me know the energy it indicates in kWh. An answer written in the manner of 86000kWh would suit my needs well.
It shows 48kWh
